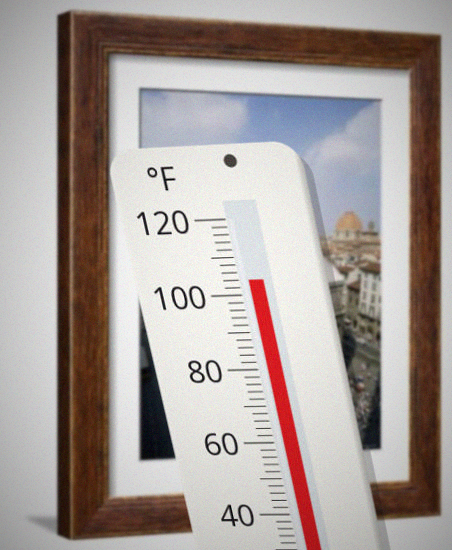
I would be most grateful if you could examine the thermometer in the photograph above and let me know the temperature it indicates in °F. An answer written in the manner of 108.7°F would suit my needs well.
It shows 104°F
